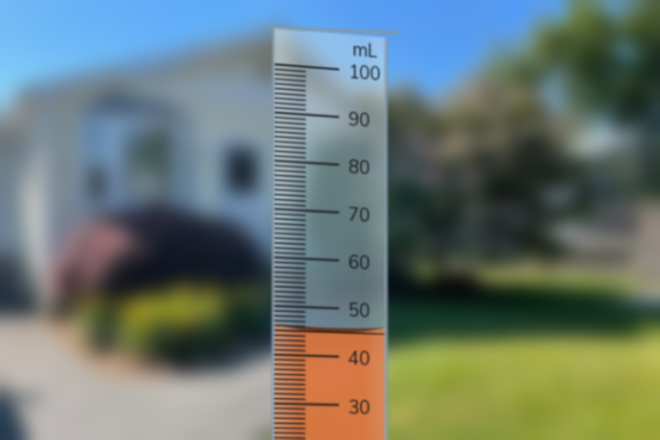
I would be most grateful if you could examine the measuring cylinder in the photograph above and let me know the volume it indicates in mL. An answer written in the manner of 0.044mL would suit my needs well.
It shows 45mL
